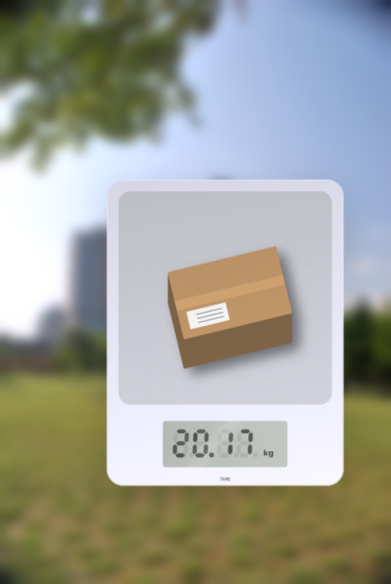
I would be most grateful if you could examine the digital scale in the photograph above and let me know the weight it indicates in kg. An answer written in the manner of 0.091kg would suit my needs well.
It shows 20.17kg
